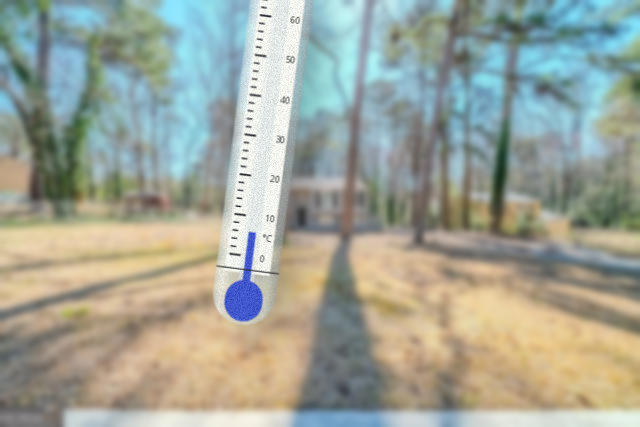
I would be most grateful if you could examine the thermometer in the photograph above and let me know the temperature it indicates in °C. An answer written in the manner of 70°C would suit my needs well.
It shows 6°C
